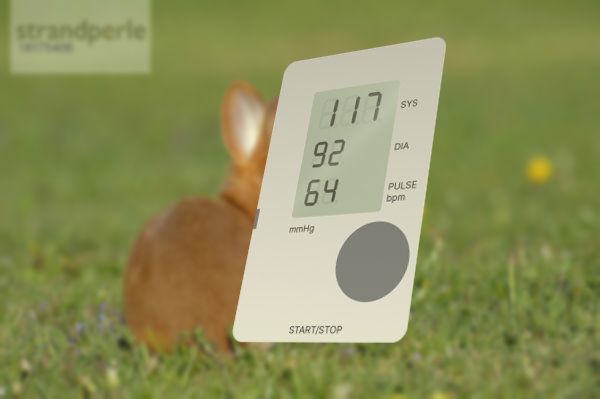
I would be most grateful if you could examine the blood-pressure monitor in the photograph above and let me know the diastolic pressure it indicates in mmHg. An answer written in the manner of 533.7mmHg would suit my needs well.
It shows 92mmHg
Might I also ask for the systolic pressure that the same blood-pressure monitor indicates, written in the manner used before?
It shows 117mmHg
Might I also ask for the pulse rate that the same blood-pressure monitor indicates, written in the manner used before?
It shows 64bpm
